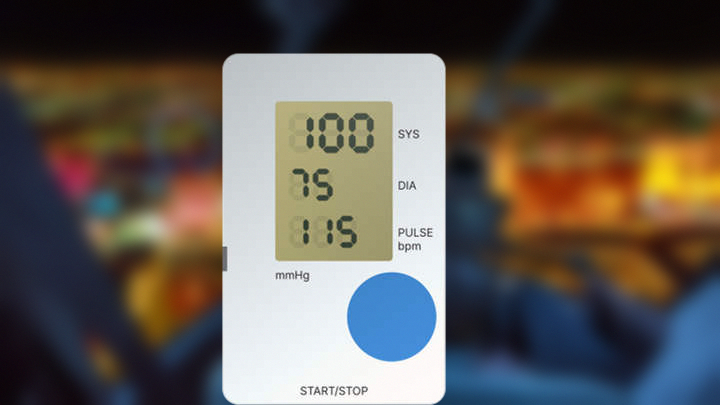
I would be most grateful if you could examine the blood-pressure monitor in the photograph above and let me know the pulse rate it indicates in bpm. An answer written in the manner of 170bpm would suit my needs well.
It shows 115bpm
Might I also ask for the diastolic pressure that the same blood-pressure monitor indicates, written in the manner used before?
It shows 75mmHg
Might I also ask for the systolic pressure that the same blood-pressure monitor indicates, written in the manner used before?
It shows 100mmHg
